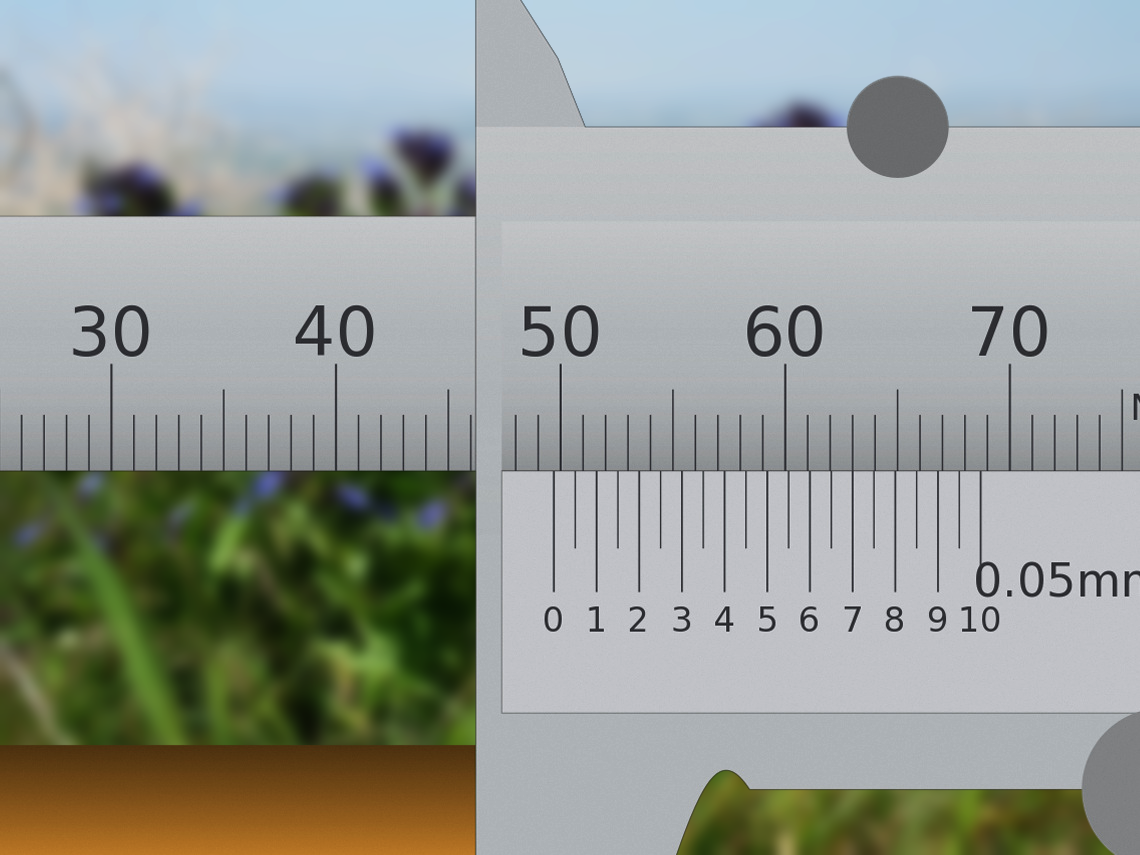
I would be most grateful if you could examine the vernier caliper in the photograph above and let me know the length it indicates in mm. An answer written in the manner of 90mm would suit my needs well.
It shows 49.70mm
